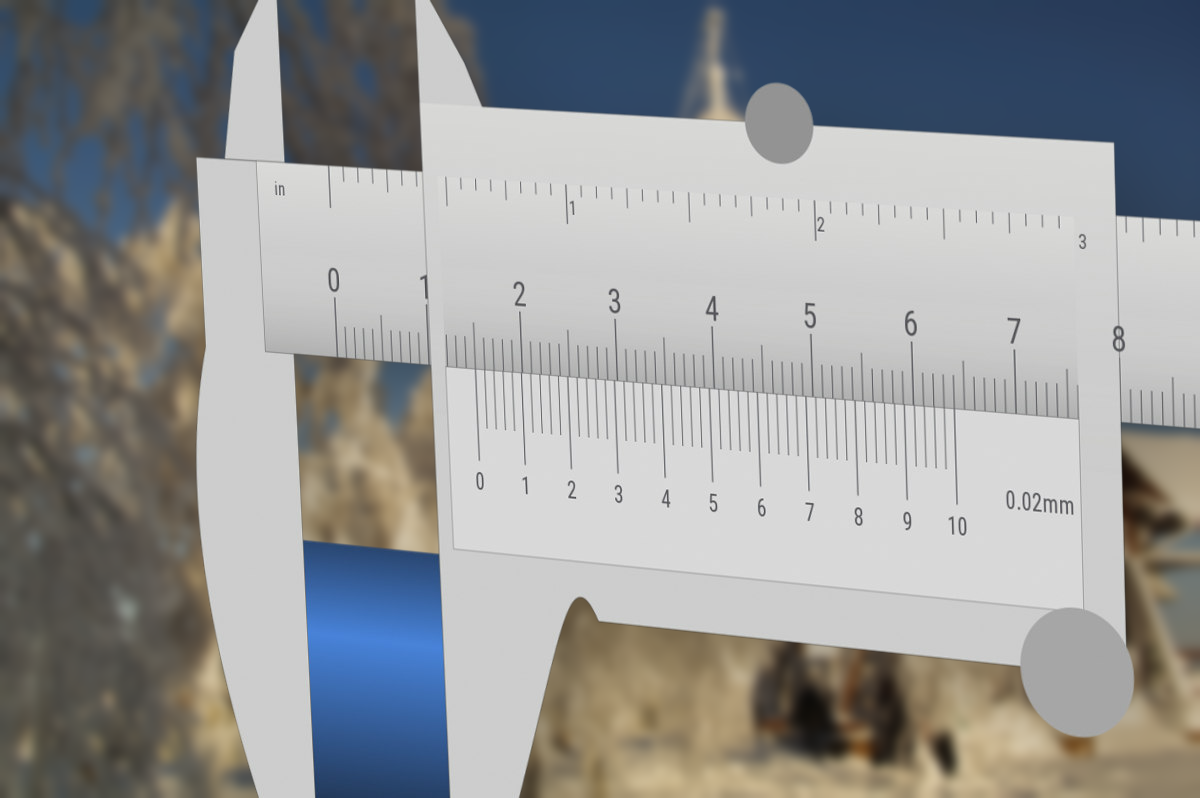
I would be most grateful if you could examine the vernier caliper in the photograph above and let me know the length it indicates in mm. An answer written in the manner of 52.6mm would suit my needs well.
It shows 15.0mm
